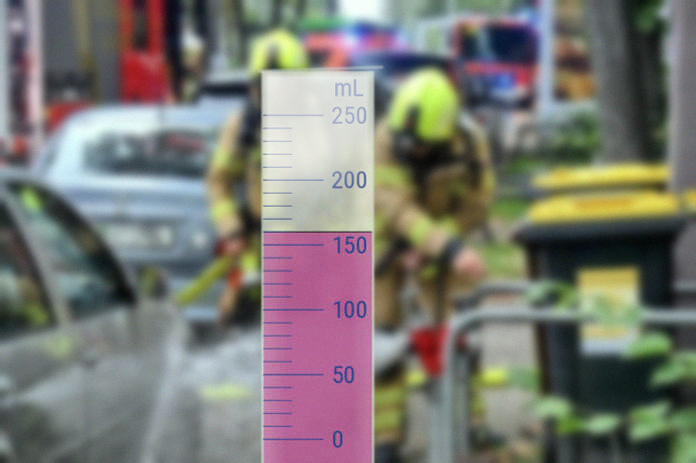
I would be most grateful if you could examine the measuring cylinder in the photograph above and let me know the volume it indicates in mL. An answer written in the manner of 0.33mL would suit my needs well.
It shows 160mL
